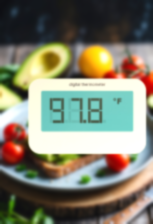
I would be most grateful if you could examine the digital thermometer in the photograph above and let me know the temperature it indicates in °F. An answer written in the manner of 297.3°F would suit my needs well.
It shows 97.8°F
